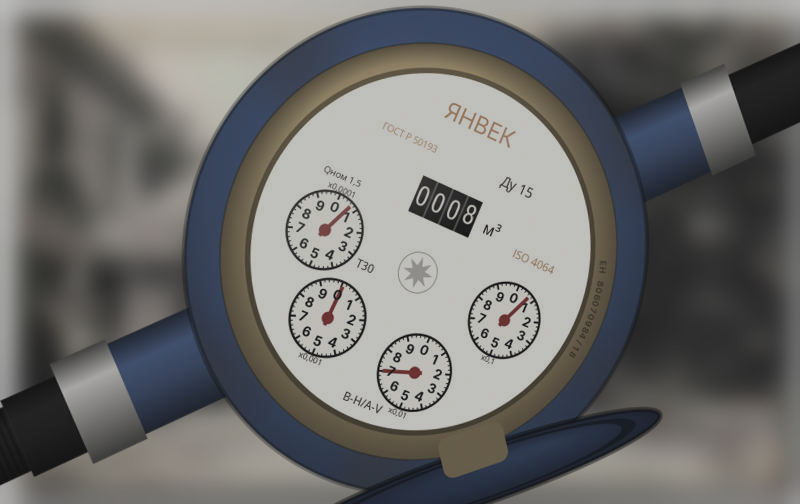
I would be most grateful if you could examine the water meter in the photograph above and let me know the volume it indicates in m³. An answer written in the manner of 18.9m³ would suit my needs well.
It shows 8.0700m³
